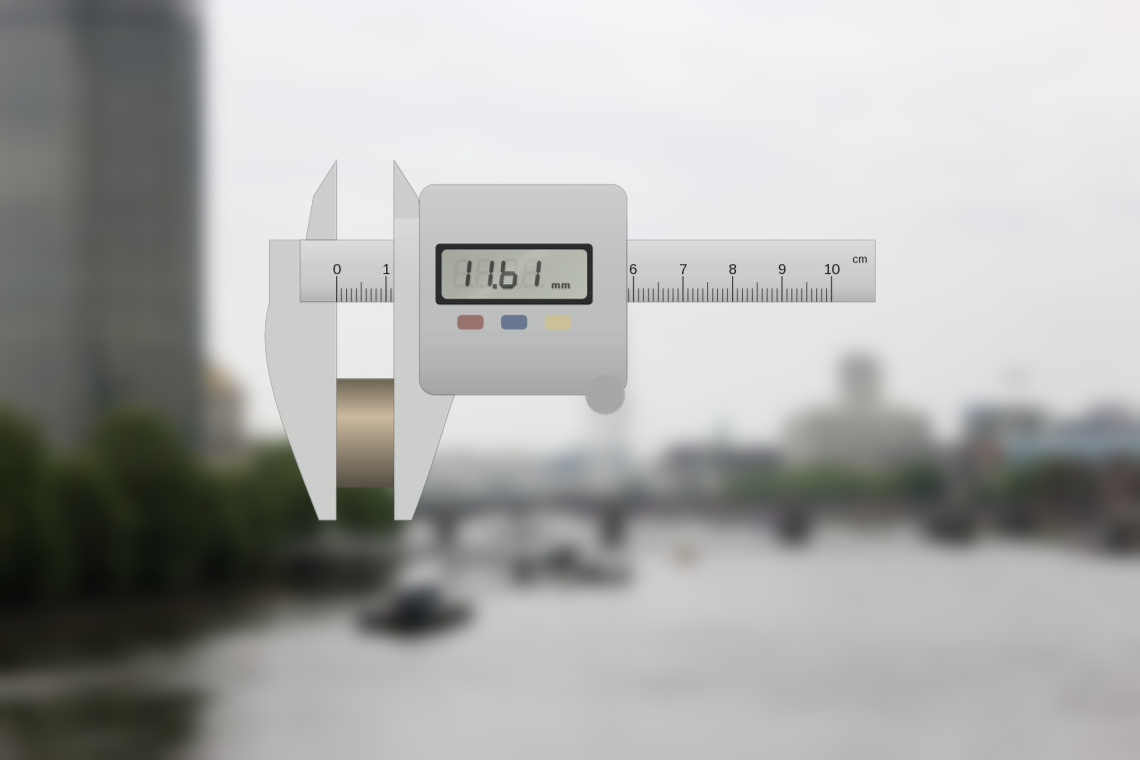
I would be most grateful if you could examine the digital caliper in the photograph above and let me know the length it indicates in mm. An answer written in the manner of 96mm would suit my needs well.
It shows 11.61mm
